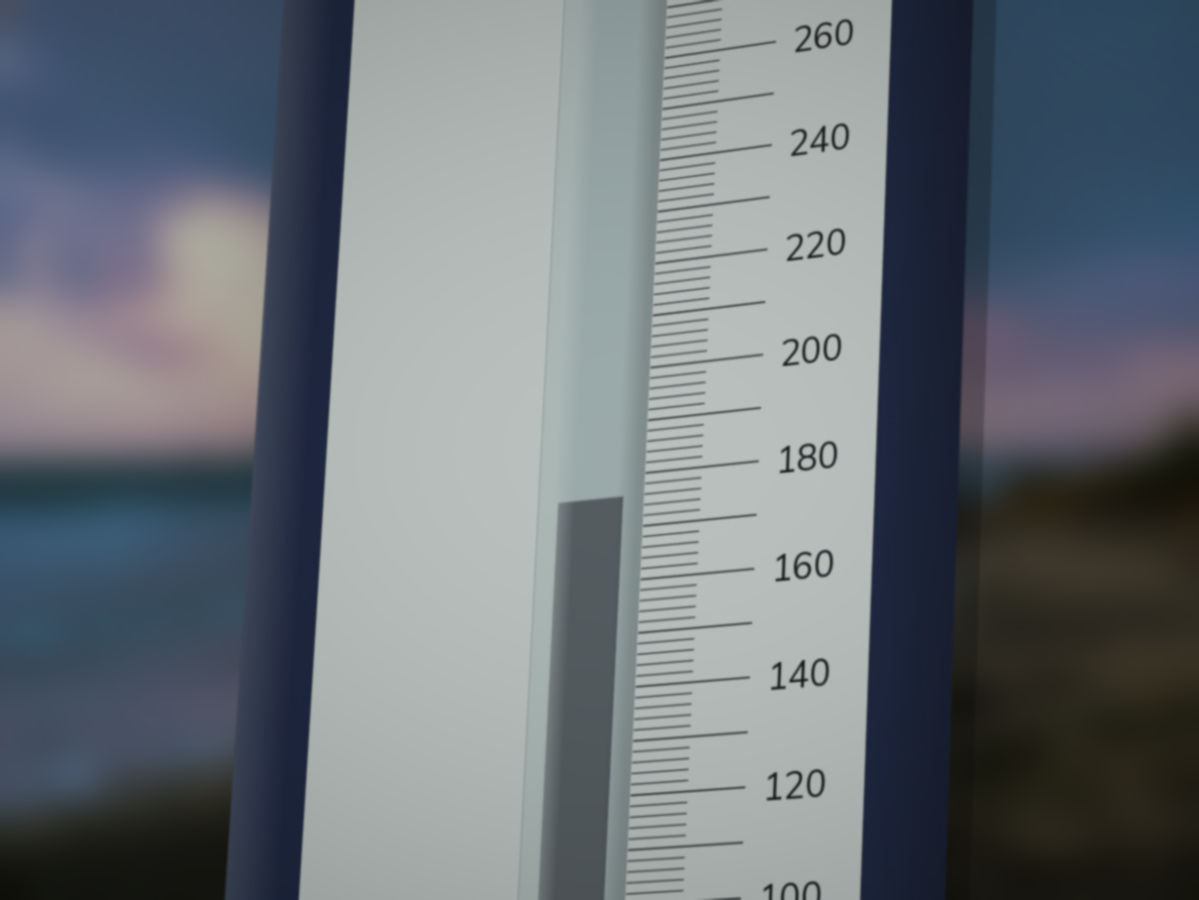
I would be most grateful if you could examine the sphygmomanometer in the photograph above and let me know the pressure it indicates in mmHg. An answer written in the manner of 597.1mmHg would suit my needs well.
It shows 176mmHg
